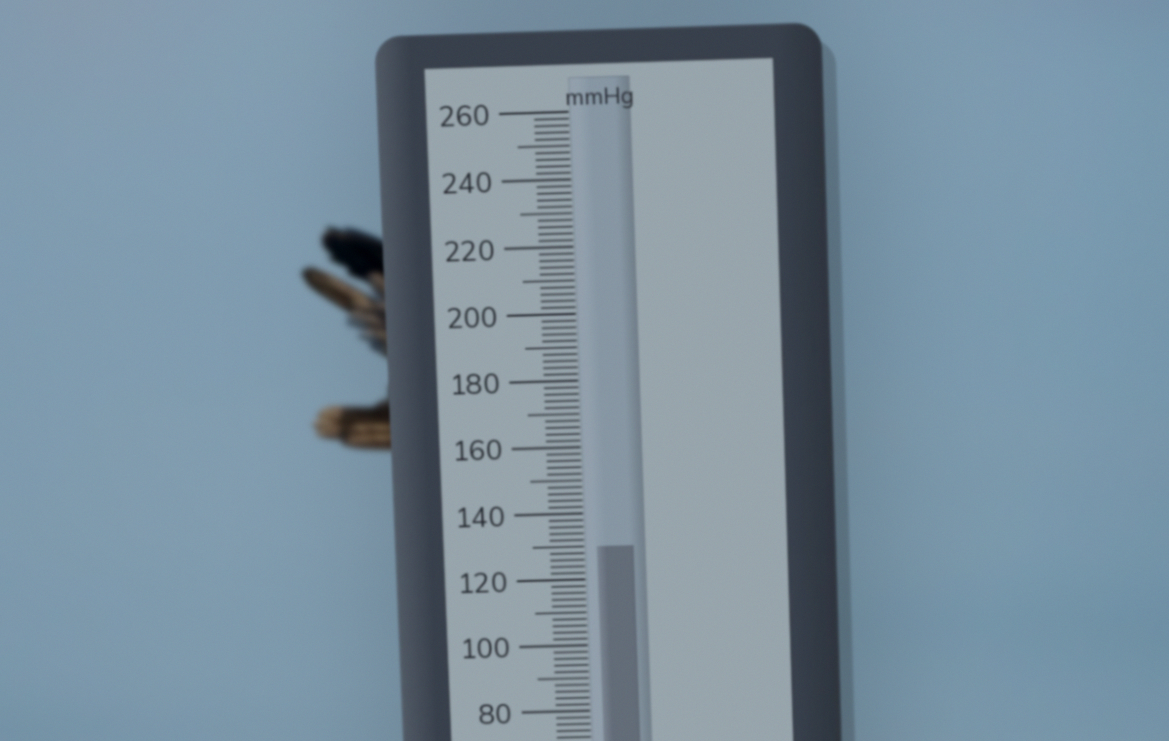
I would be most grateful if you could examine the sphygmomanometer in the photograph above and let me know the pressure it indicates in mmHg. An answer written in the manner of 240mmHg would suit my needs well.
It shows 130mmHg
